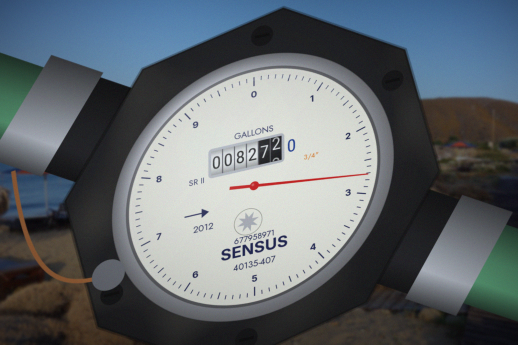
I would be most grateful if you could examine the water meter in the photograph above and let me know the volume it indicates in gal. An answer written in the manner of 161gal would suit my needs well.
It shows 82722.7gal
